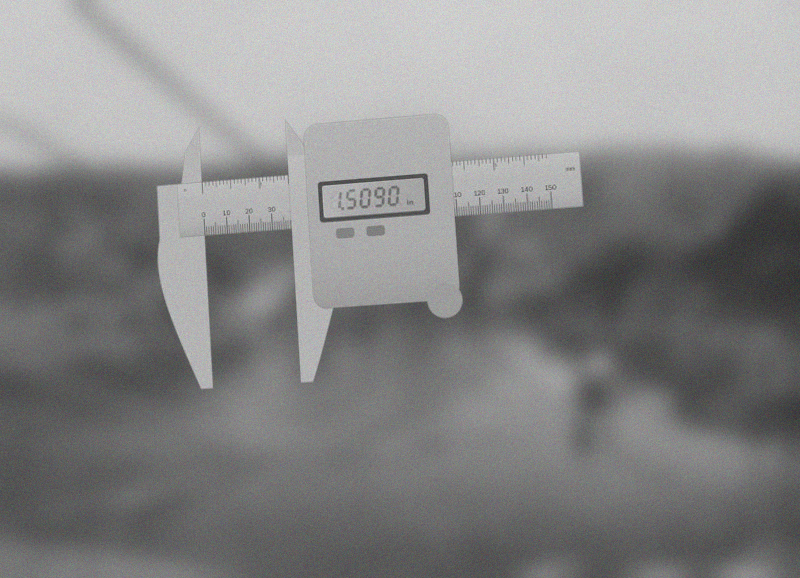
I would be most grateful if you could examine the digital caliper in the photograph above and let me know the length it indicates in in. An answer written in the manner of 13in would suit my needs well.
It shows 1.5090in
